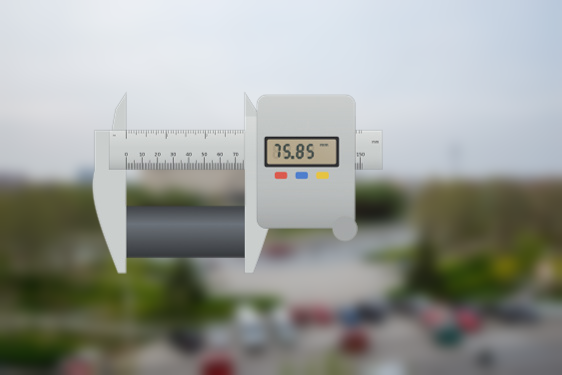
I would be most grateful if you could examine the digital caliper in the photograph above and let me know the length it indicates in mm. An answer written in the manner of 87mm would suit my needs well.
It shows 75.85mm
